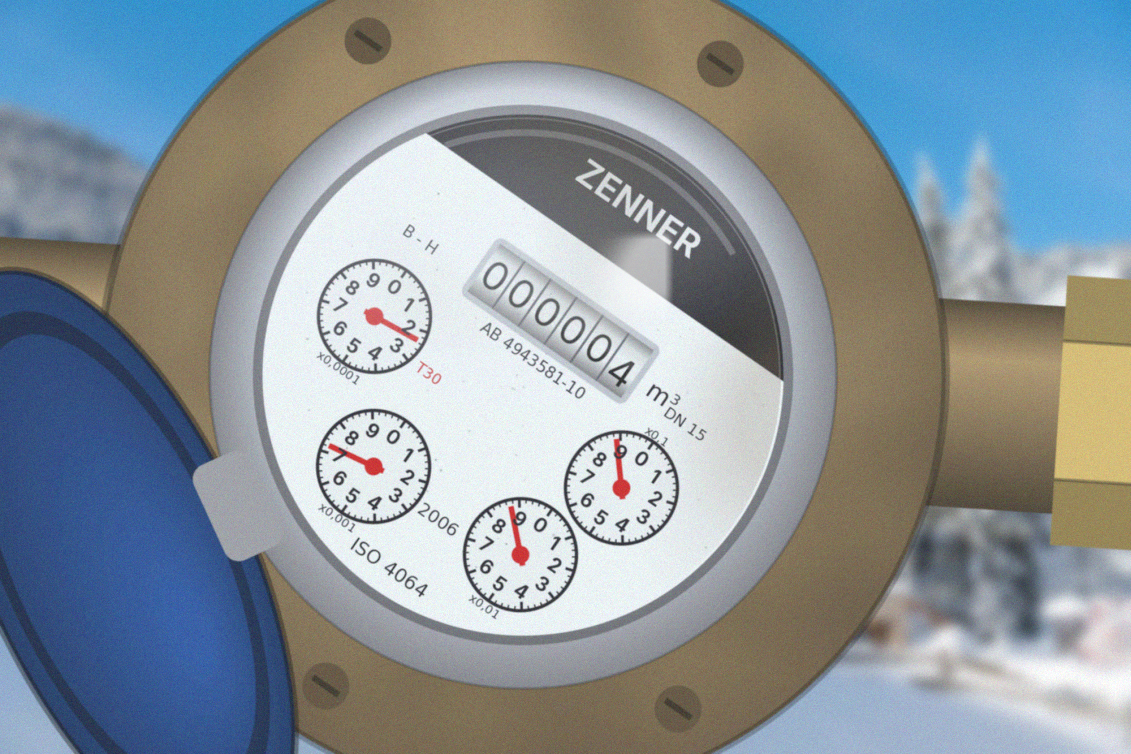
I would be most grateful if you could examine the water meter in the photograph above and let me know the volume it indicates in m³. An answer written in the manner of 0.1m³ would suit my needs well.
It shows 3.8872m³
